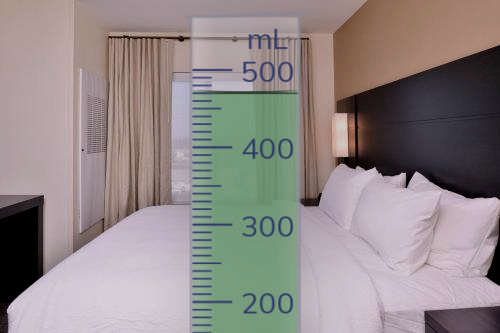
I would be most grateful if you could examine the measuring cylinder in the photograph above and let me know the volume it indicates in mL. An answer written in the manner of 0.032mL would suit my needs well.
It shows 470mL
